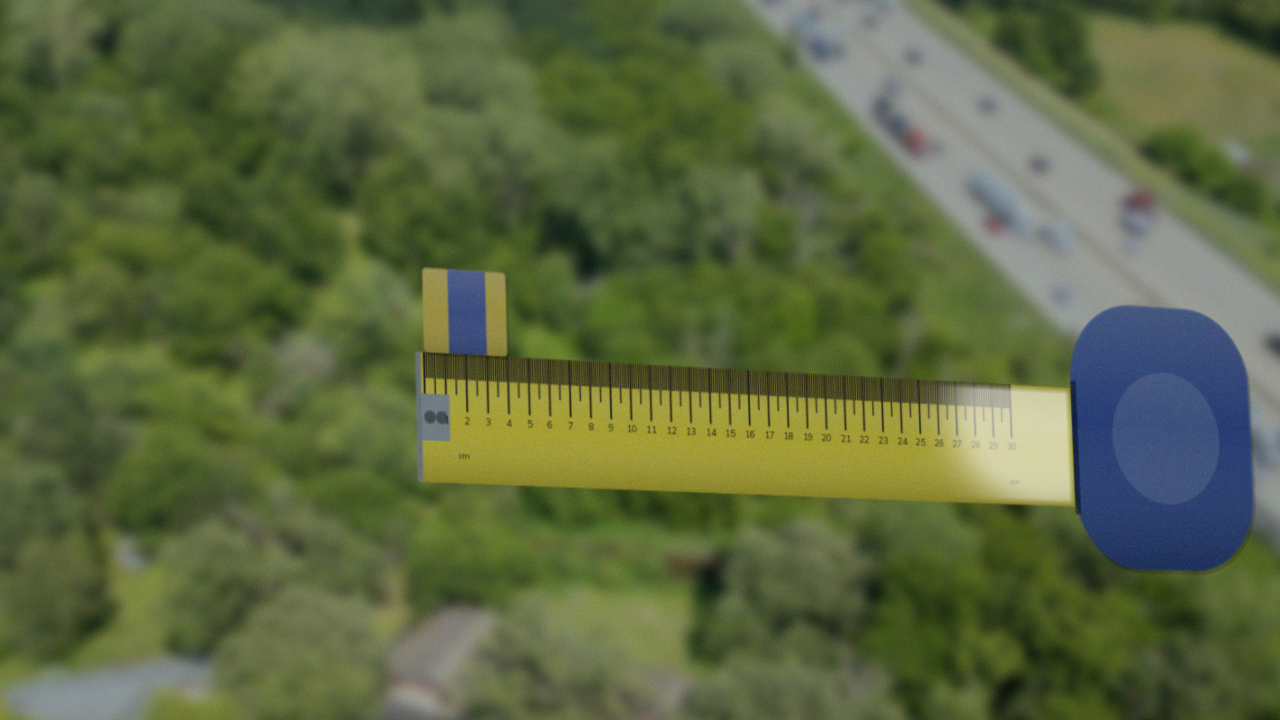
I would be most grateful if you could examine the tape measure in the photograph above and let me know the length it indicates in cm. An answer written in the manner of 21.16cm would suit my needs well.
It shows 4cm
